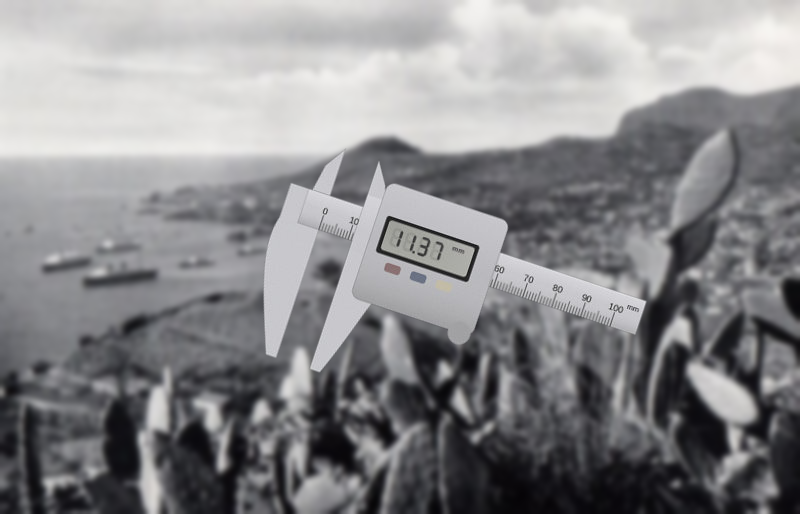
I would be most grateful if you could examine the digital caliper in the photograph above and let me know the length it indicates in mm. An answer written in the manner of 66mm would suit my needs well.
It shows 11.37mm
